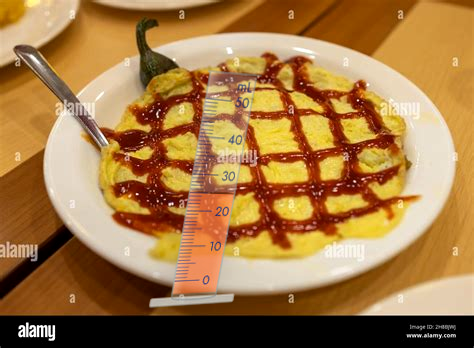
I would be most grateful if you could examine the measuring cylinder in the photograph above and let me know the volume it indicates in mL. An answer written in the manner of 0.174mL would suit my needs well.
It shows 25mL
